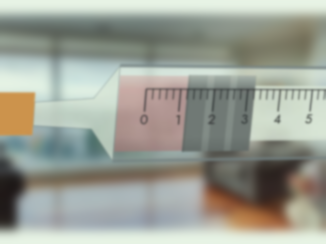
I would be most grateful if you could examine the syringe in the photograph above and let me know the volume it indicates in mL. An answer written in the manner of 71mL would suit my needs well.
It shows 1.2mL
